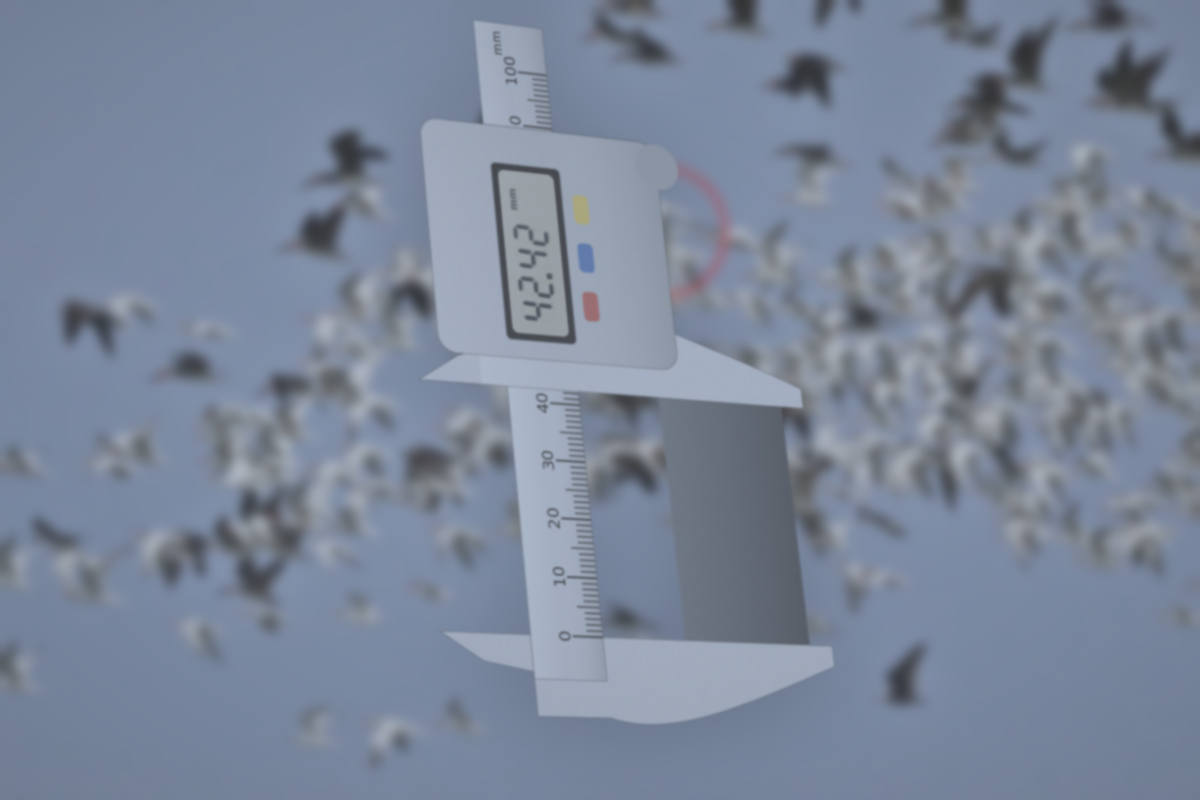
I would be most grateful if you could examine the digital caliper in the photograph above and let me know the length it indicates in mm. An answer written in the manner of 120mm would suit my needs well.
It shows 42.42mm
